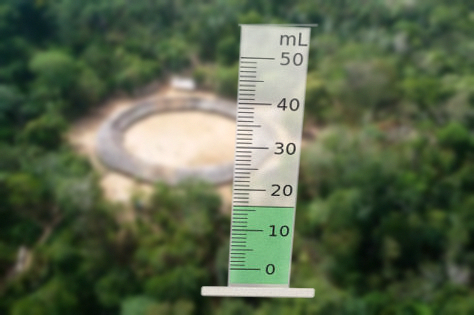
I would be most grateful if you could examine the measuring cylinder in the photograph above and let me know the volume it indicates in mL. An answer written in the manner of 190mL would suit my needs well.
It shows 16mL
